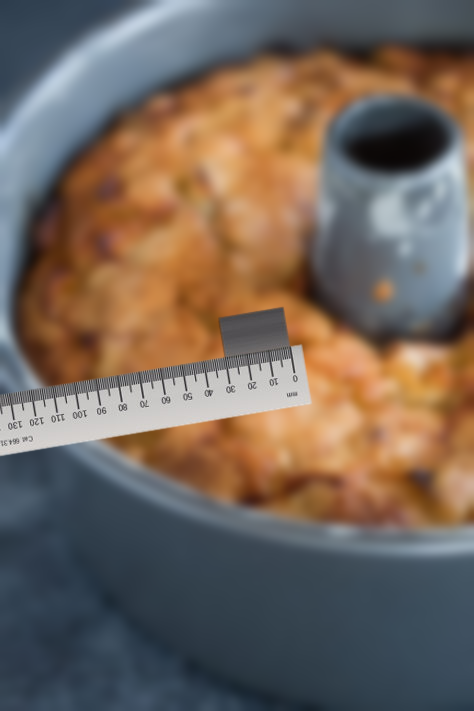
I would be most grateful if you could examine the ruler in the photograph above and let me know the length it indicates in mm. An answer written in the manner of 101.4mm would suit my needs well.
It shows 30mm
